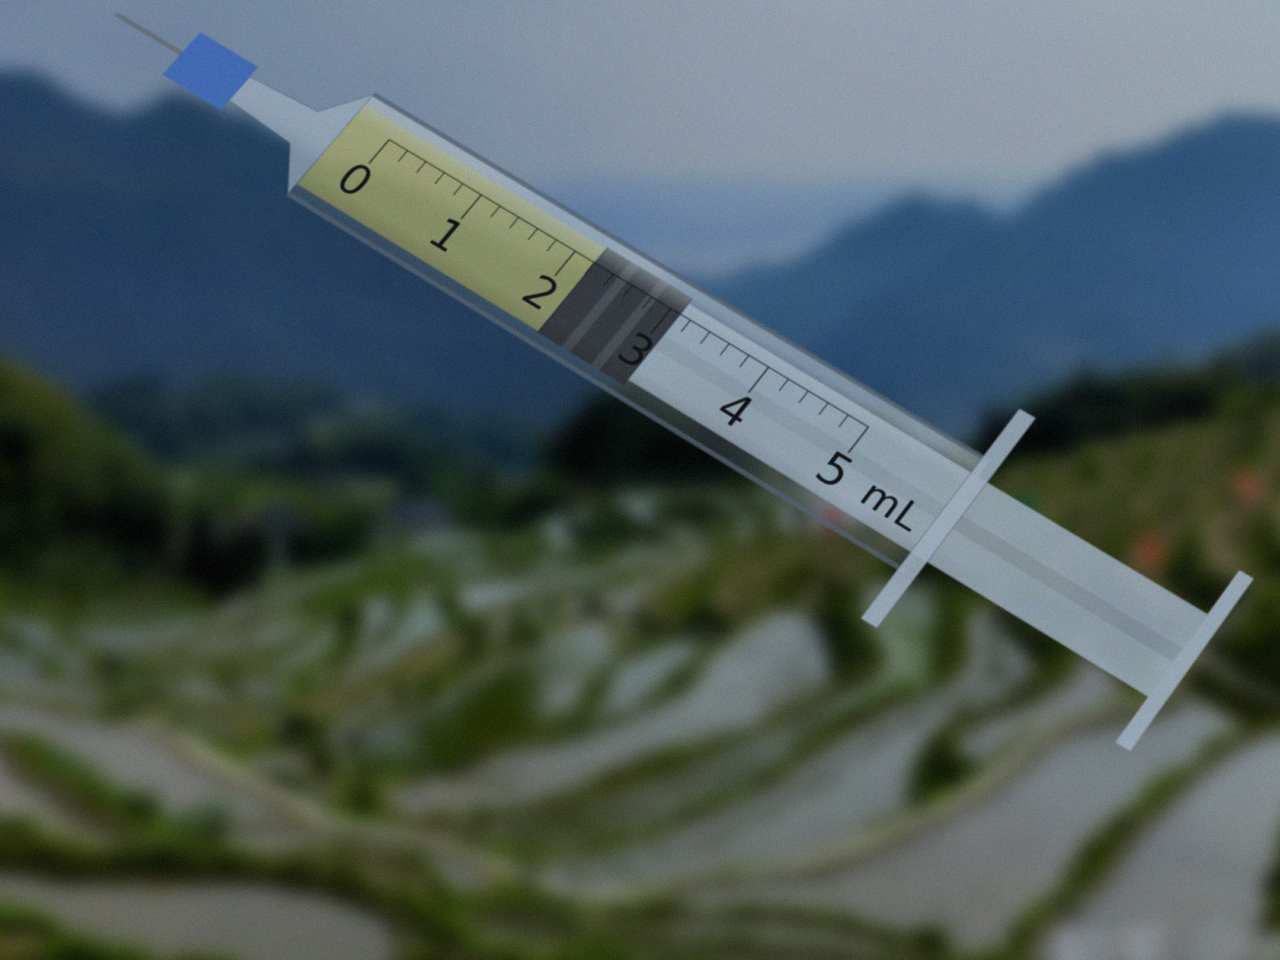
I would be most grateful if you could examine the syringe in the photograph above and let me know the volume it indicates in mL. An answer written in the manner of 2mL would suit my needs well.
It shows 2.2mL
